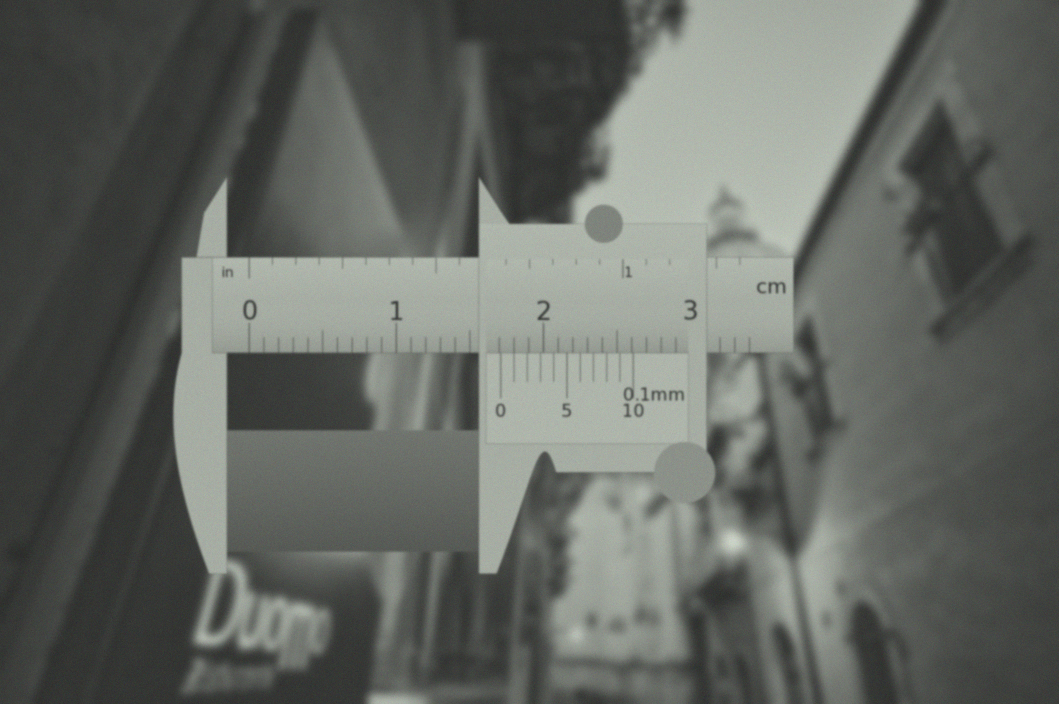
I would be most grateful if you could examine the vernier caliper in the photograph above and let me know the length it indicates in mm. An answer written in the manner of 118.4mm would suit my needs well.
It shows 17.1mm
